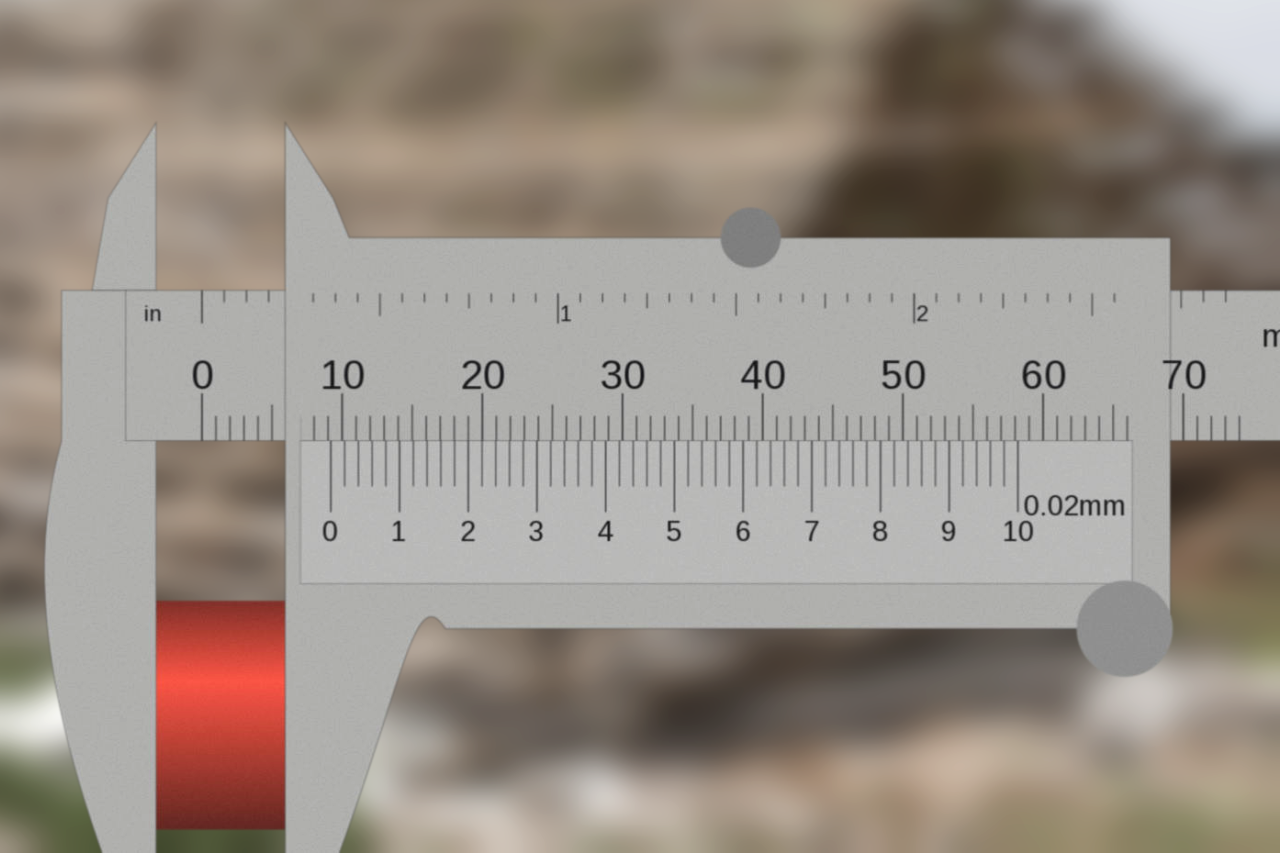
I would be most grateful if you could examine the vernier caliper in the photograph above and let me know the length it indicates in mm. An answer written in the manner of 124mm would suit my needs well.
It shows 9.2mm
